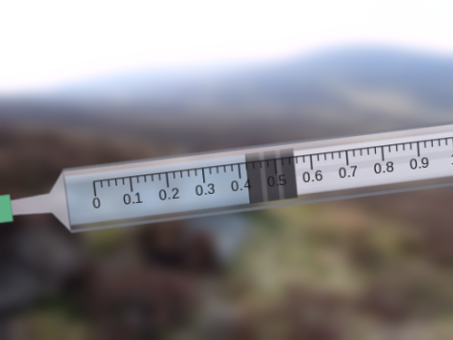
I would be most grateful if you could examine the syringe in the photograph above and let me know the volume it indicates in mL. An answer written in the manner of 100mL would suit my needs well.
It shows 0.42mL
